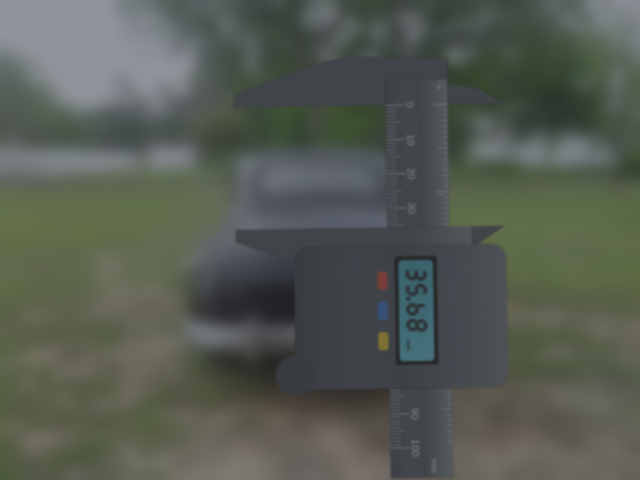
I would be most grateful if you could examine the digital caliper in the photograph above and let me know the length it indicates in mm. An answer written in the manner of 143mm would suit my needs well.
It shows 35.68mm
